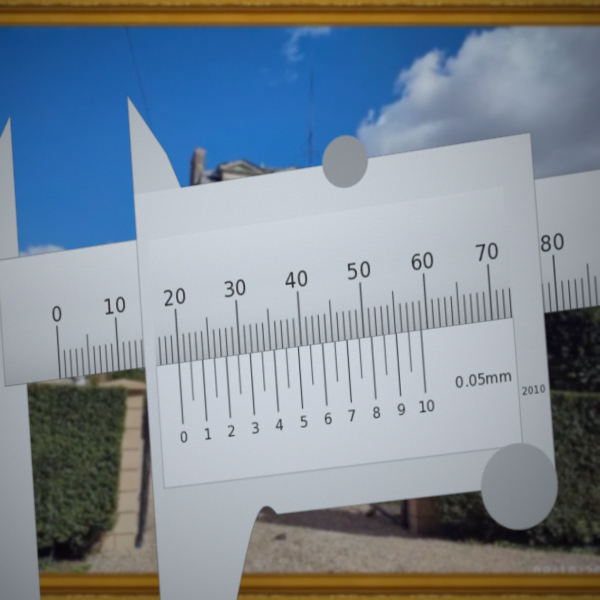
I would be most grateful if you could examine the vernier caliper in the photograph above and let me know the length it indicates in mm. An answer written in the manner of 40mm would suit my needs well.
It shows 20.0mm
